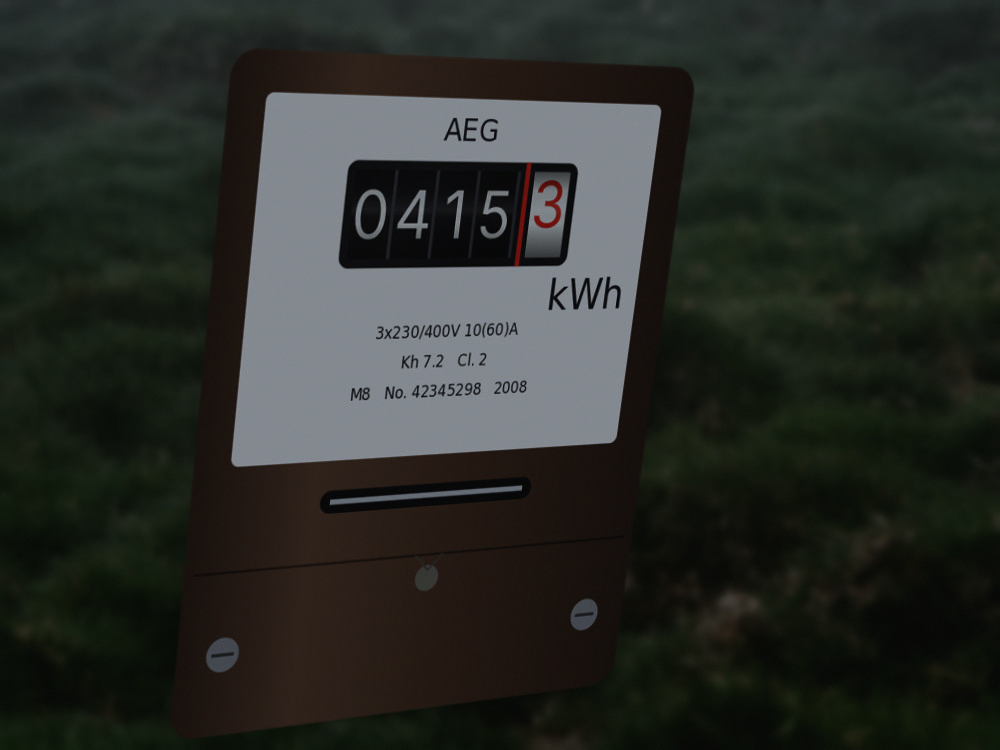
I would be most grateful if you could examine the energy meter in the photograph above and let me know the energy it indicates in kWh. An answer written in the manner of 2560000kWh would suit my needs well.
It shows 415.3kWh
